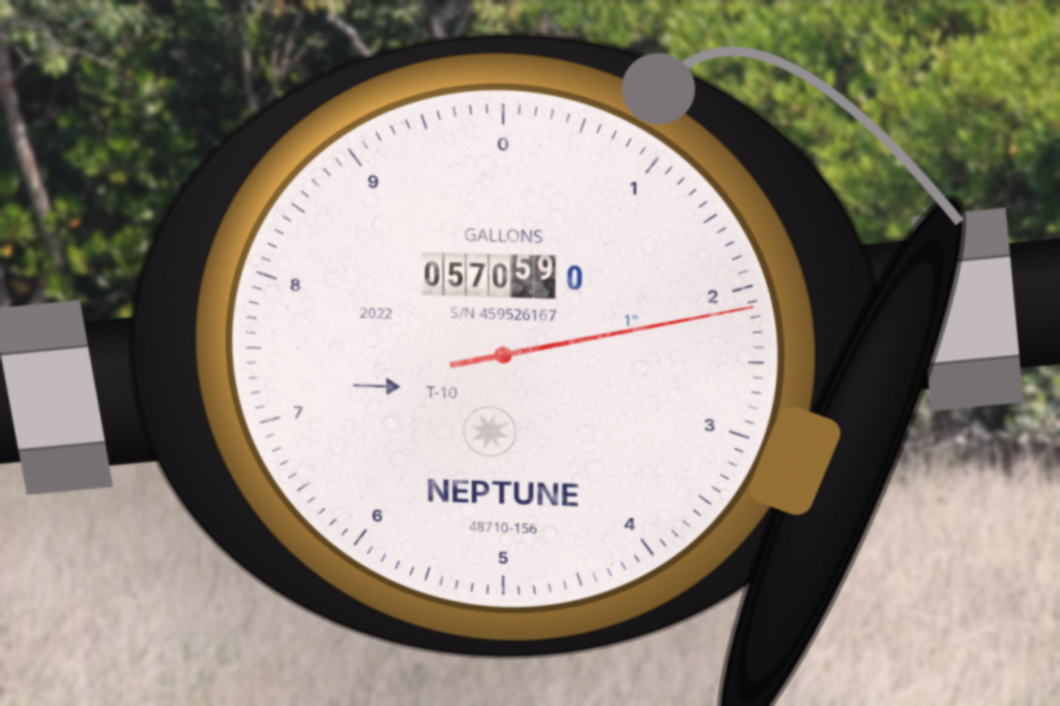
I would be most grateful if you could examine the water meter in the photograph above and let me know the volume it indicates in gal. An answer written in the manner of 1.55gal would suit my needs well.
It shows 570592.1gal
